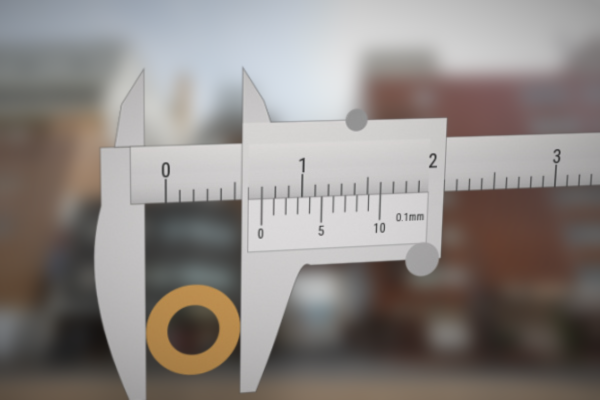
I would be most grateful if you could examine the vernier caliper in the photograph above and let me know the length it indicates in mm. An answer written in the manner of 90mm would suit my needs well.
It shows 7.0mm
